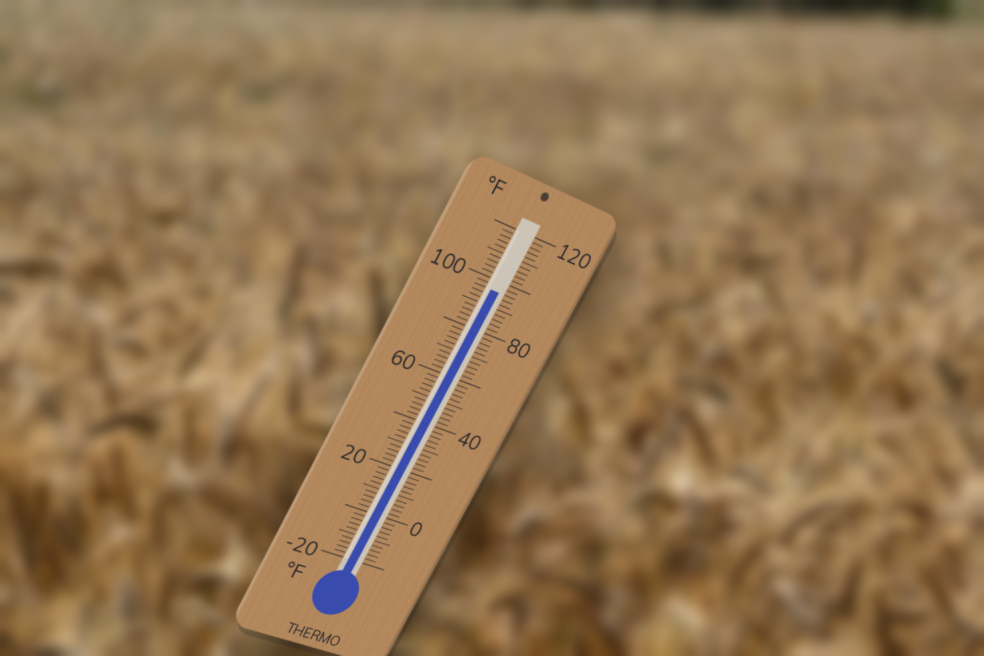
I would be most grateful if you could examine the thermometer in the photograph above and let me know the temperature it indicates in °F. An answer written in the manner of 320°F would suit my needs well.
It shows 96°F
